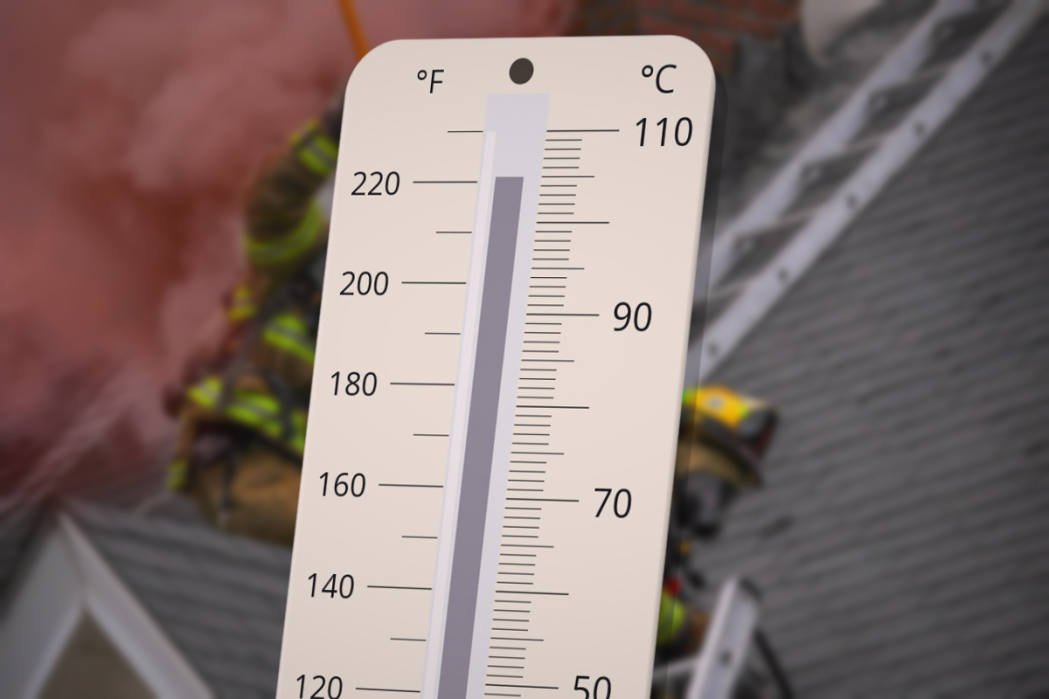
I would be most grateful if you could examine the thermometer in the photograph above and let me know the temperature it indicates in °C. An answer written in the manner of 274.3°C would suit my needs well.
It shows 105°C
